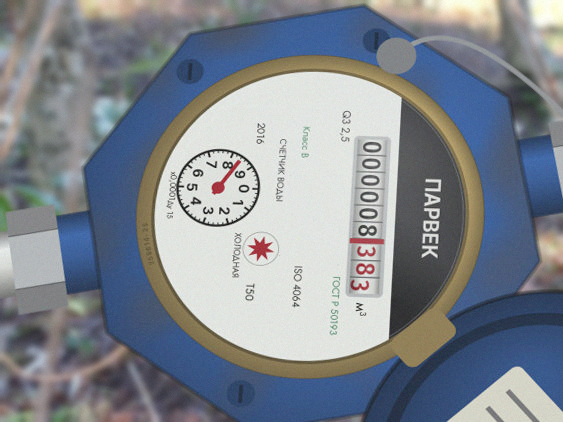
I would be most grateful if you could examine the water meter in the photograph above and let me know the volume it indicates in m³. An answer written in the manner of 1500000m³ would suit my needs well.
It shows 8.3828m³
